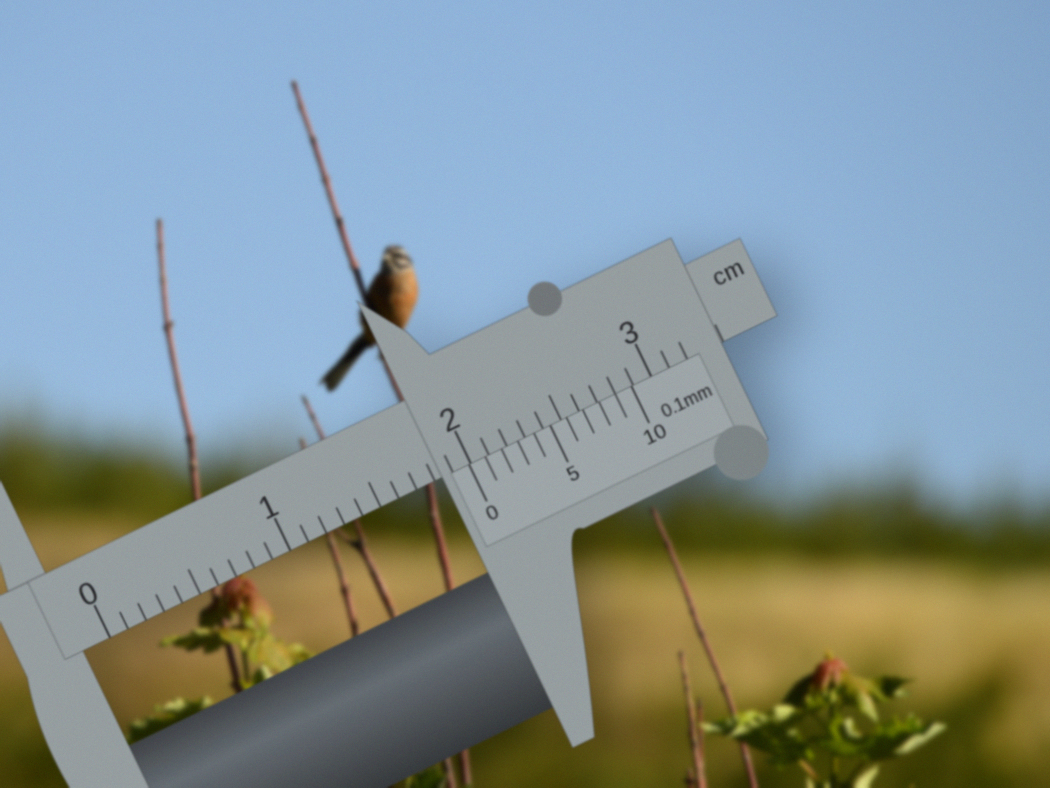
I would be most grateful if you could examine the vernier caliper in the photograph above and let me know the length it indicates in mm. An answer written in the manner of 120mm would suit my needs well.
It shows 19.9mm
